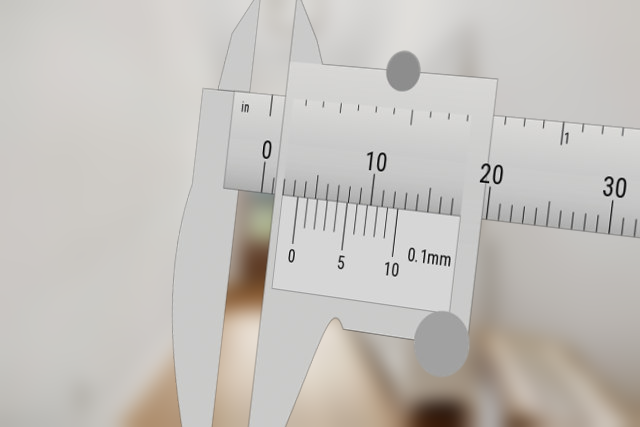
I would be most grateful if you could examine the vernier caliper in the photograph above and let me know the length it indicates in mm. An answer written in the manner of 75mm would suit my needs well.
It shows 3.4mm
